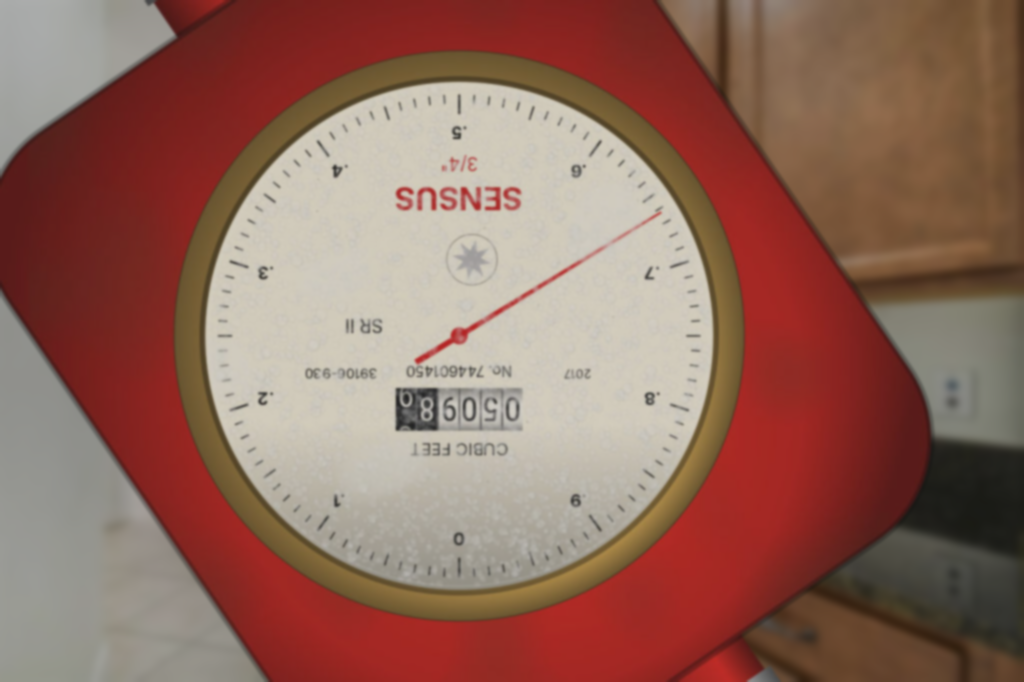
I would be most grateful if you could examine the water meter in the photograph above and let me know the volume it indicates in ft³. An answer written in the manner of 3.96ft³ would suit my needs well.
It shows 50988.66ft³
